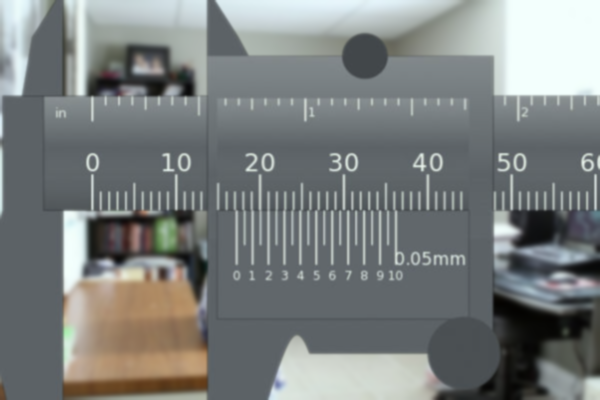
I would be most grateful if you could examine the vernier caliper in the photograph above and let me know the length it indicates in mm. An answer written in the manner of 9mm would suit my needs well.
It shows 17.2mm
